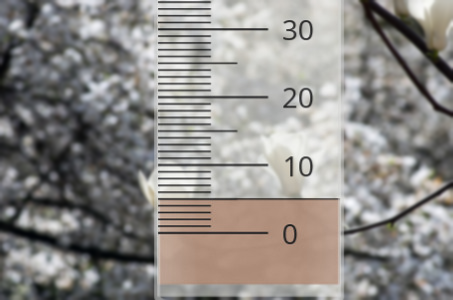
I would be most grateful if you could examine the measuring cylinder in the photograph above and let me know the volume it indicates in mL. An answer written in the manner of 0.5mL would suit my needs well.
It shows 5mL
